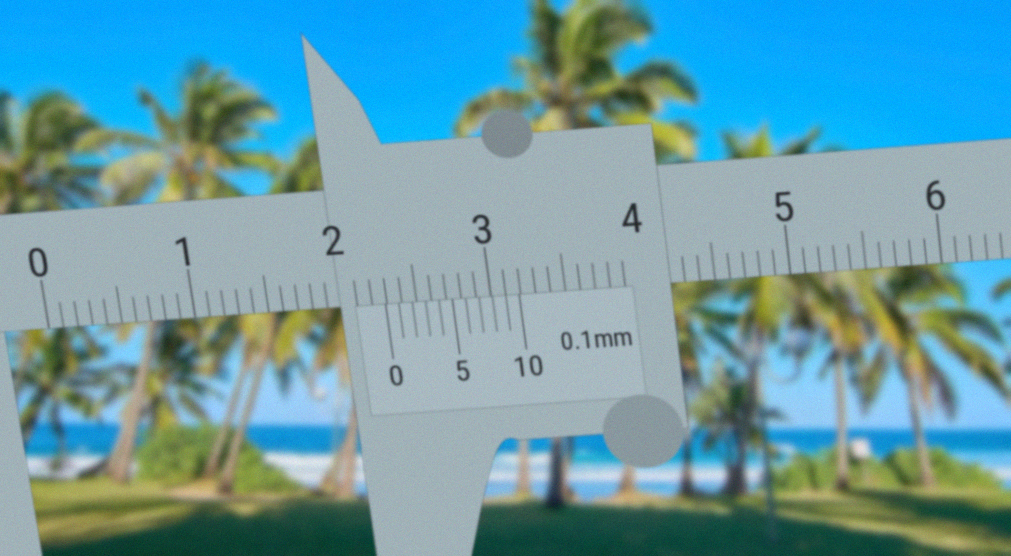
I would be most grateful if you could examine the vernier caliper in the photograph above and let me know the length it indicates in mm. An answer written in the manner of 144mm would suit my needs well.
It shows 22.9mm
